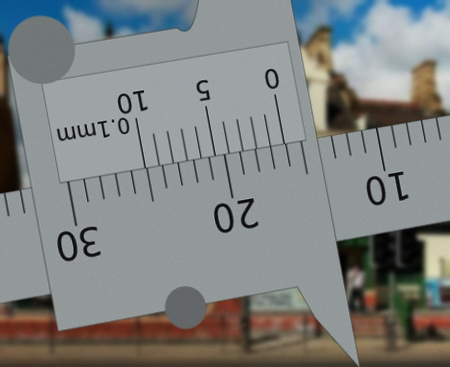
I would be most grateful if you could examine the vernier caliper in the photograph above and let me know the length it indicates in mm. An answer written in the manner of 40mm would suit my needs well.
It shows 16.1mm
